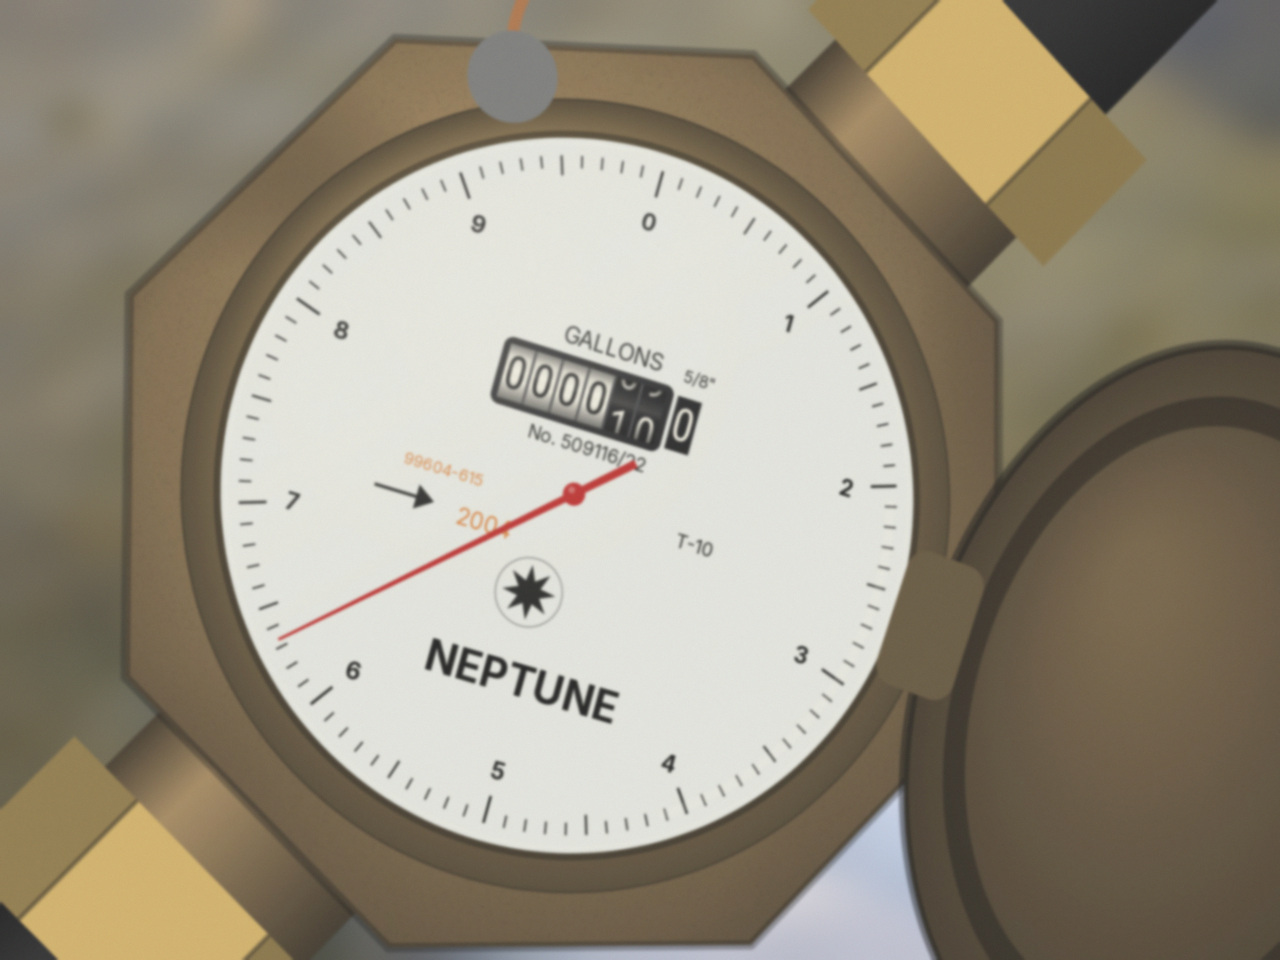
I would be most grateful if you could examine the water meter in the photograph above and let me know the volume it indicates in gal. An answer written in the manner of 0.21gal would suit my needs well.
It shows 96.3gal
